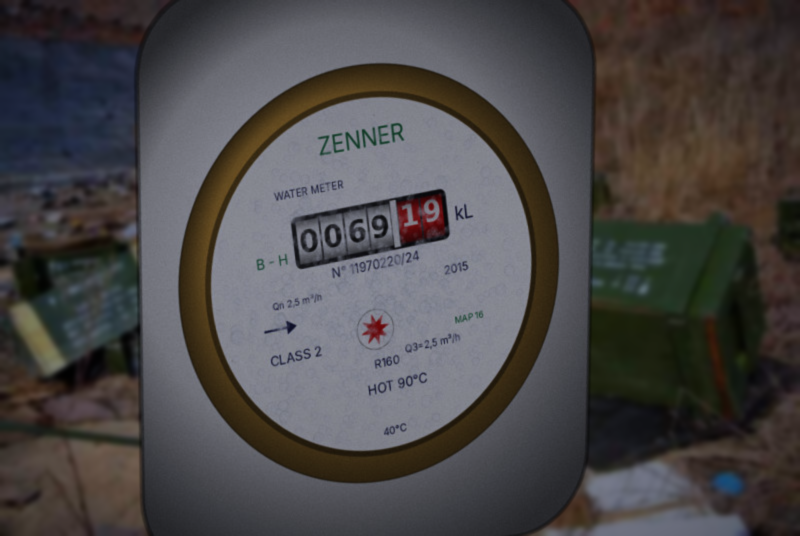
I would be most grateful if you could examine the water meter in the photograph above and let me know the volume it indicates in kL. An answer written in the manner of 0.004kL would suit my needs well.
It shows 69.19kL
